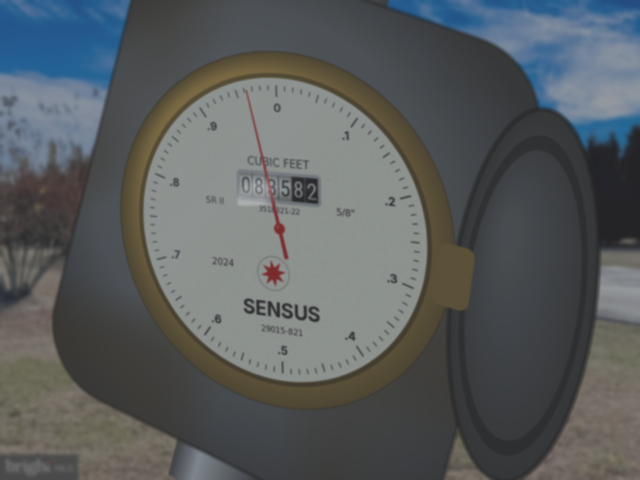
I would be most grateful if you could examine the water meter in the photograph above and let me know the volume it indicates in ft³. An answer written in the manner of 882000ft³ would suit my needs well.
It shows 83581.96ft³
